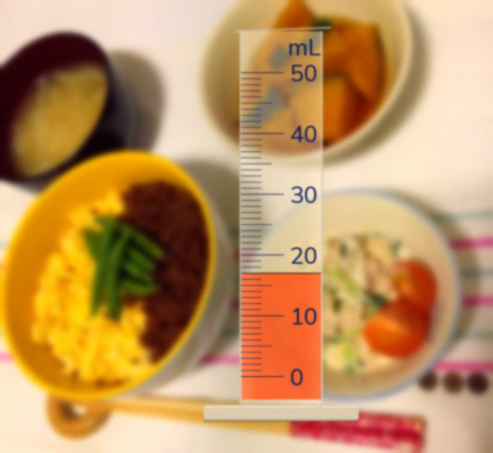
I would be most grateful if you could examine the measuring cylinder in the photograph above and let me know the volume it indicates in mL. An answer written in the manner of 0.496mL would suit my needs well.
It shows 17mL
